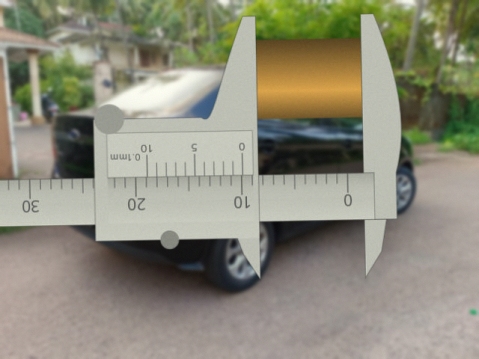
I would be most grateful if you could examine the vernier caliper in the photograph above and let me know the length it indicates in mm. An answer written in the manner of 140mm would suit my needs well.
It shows 9.9mm
